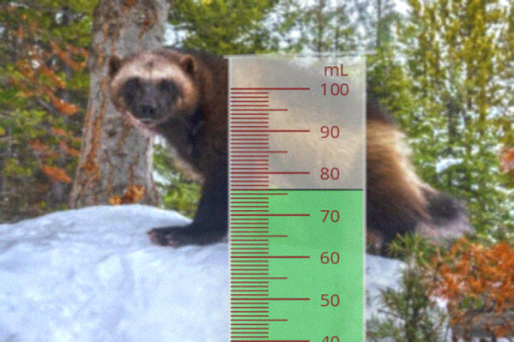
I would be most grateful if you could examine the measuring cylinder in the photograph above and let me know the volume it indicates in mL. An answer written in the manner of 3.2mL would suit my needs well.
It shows 76mL
